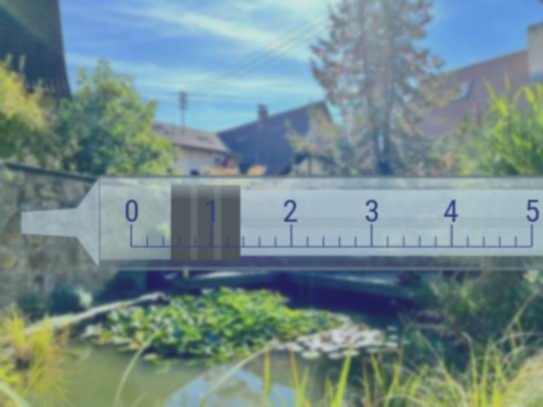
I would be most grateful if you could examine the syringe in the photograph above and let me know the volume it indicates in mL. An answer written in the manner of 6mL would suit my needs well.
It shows 0.5mL
